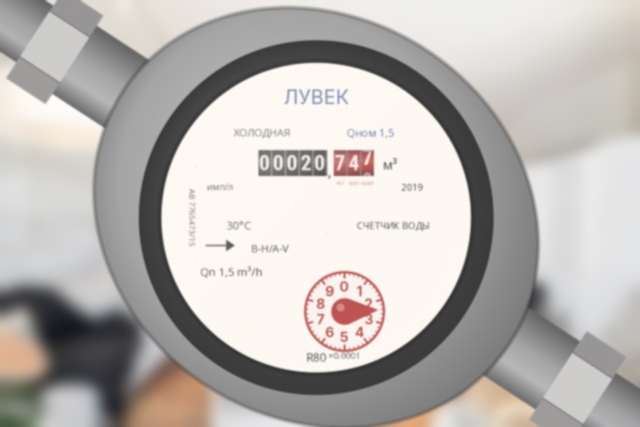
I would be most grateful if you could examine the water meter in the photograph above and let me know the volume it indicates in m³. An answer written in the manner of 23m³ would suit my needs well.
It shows 20.7472m³
